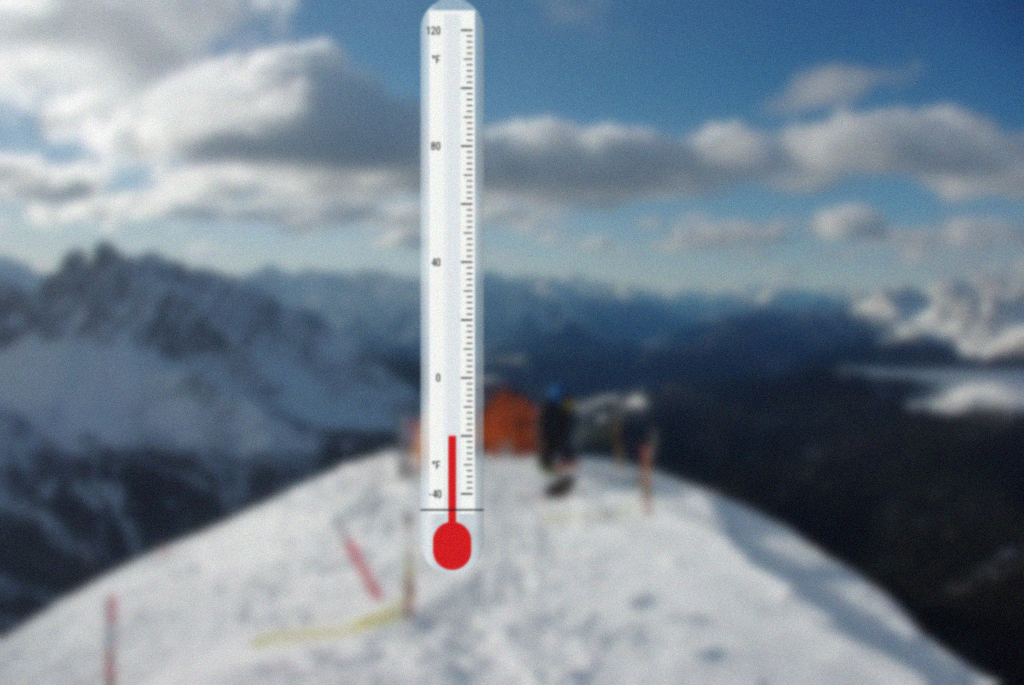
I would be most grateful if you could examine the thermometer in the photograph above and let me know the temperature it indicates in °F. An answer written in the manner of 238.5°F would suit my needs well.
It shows -20°F
